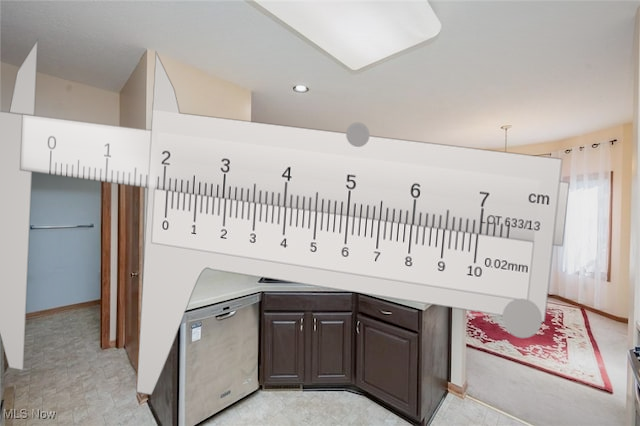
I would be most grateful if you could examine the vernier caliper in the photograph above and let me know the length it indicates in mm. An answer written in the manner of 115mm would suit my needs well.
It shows 20.6mm
